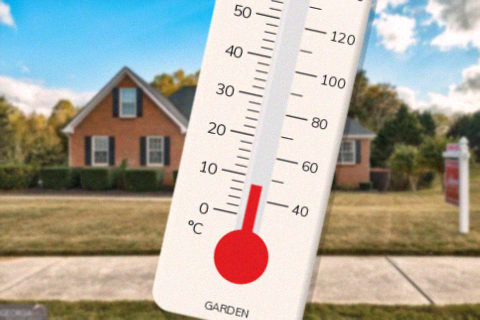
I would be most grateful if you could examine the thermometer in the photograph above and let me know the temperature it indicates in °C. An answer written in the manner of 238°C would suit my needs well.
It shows 8°C
